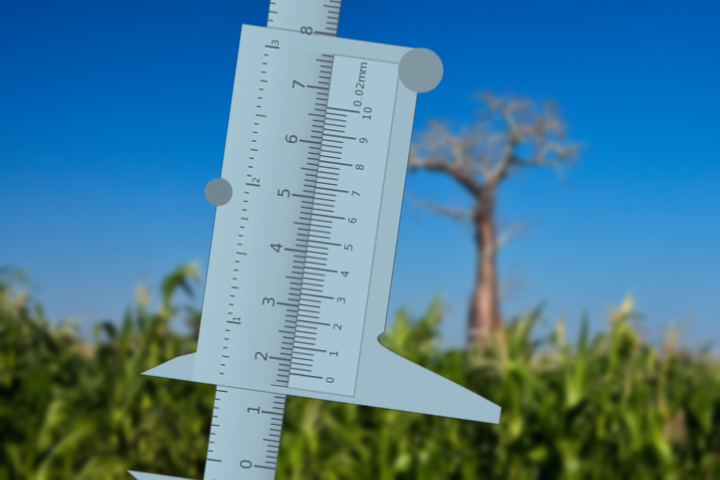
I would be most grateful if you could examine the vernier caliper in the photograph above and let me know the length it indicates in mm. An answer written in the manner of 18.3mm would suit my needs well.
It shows 17.6mm
